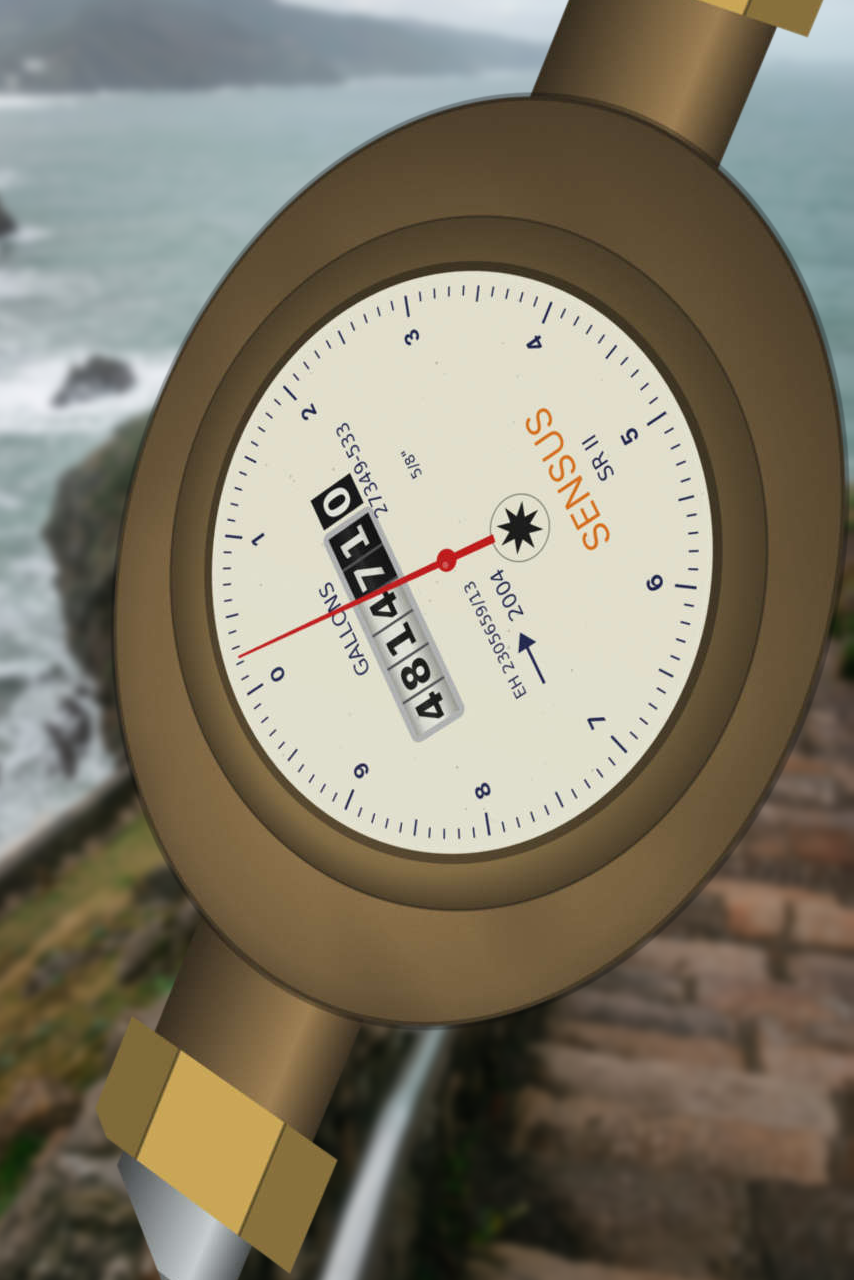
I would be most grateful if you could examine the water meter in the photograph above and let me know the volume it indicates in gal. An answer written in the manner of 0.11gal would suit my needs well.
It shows 4814710.2gal
